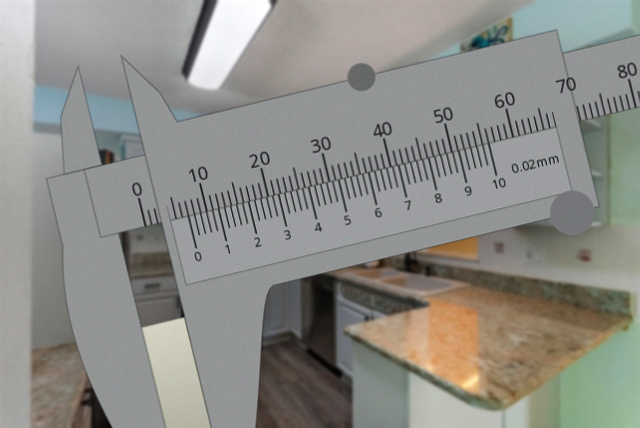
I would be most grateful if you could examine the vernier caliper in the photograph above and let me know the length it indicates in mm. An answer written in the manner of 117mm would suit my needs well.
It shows 7.0mm
